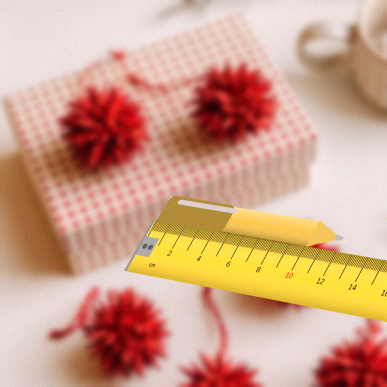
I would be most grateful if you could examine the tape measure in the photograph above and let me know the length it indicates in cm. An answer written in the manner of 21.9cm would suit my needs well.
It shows 12cm
